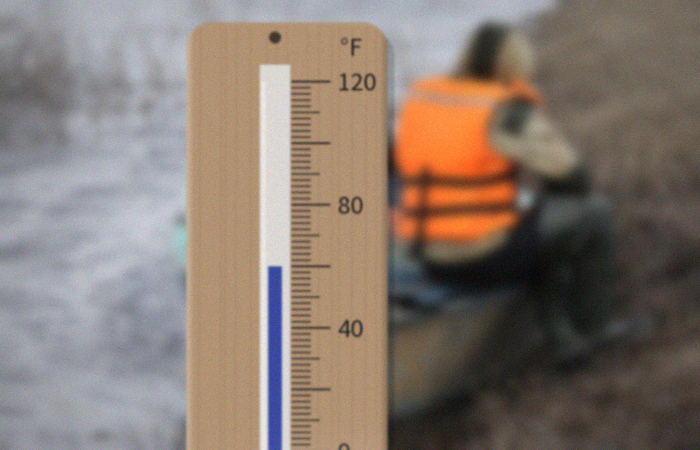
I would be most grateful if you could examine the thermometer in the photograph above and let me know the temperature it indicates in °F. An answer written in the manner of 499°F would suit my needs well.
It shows 60°F
